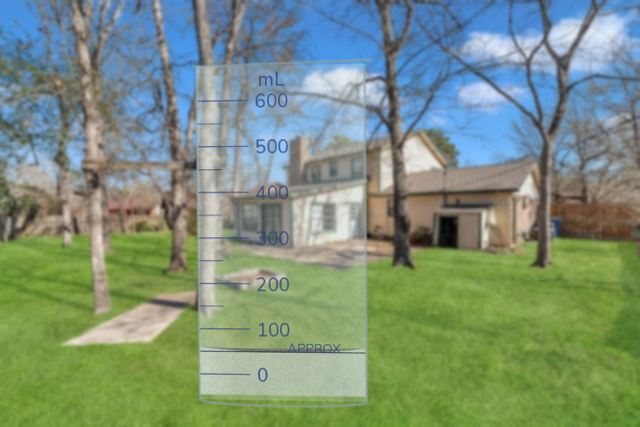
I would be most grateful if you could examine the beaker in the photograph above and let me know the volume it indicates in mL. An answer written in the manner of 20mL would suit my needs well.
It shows 50mL
